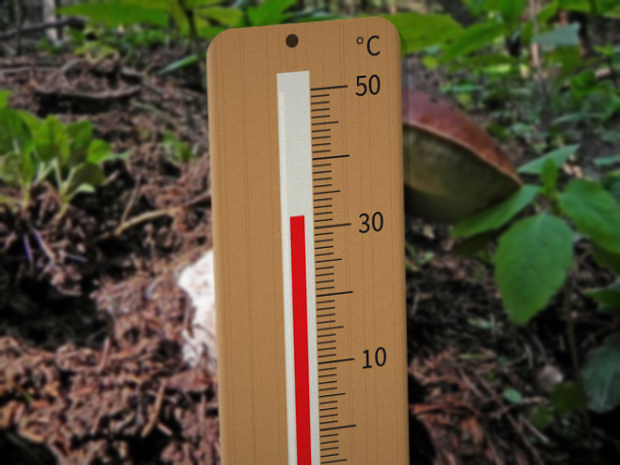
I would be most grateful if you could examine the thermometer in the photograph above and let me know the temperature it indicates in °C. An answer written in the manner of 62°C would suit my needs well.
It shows 32°C
